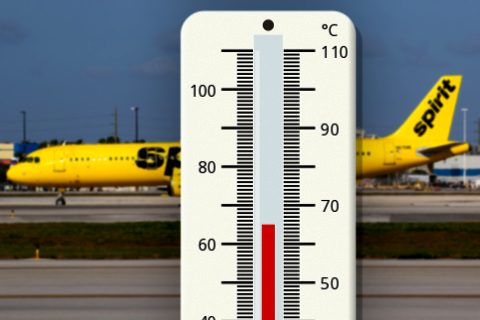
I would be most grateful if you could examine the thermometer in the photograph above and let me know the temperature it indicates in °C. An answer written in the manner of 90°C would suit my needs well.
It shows 65°C
